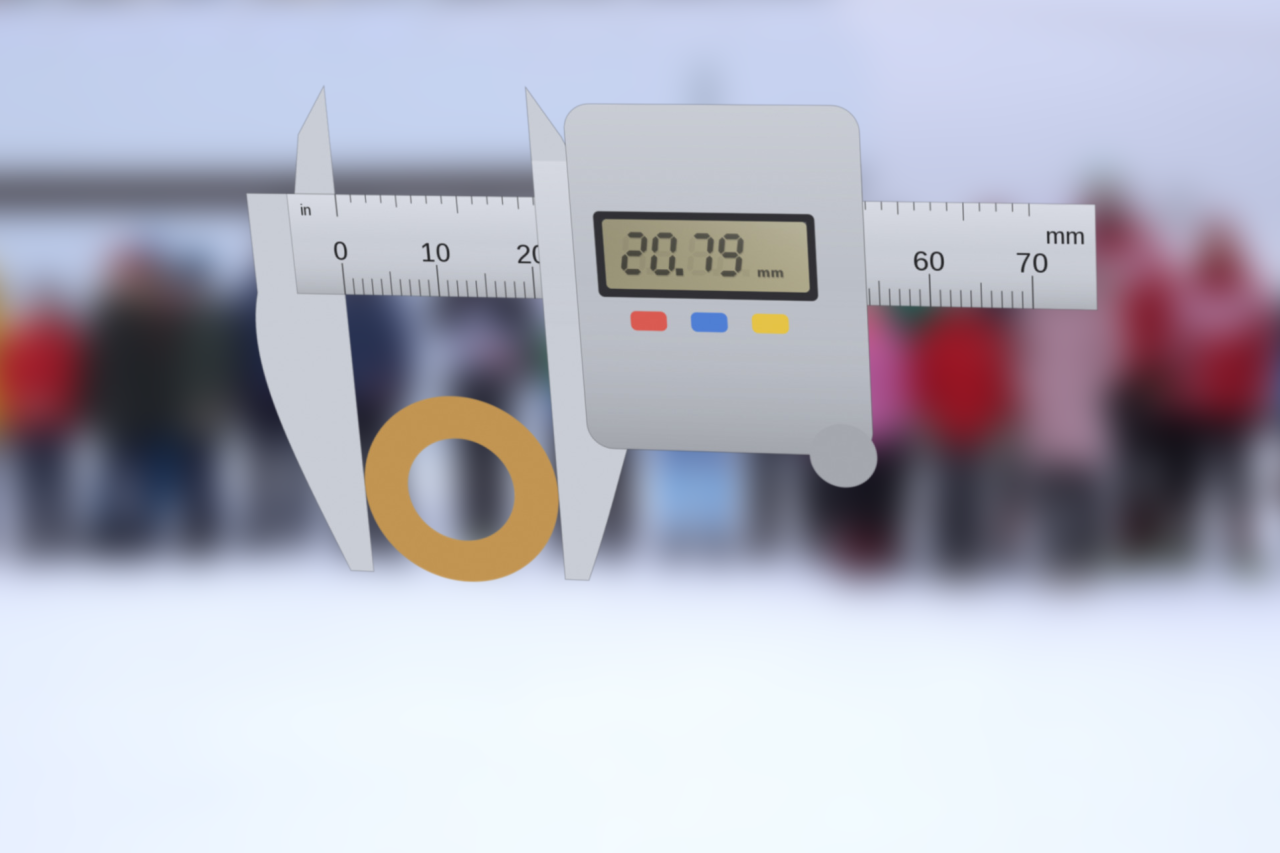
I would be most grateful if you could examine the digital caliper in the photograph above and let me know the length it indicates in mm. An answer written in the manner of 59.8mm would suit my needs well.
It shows 20.79mm
